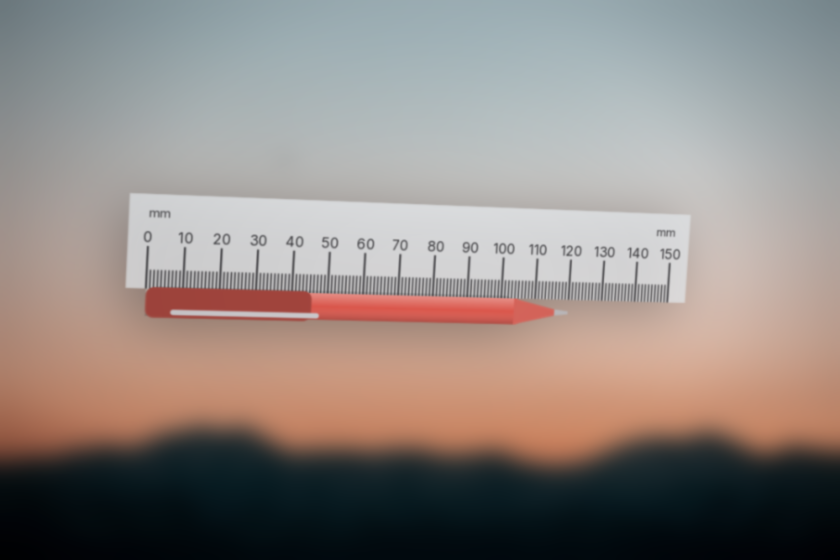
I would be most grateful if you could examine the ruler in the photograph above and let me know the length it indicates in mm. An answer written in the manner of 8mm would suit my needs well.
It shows 120mm
